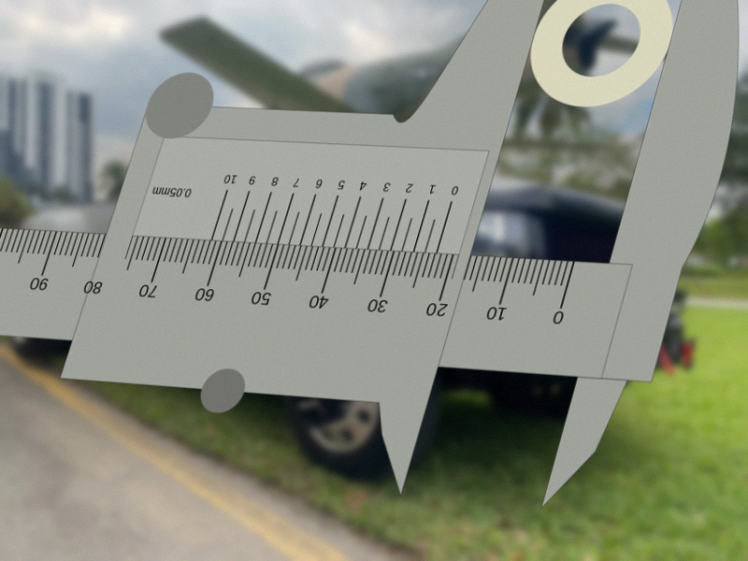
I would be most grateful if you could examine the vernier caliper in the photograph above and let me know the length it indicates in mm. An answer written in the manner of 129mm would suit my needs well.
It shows 22.8mm
